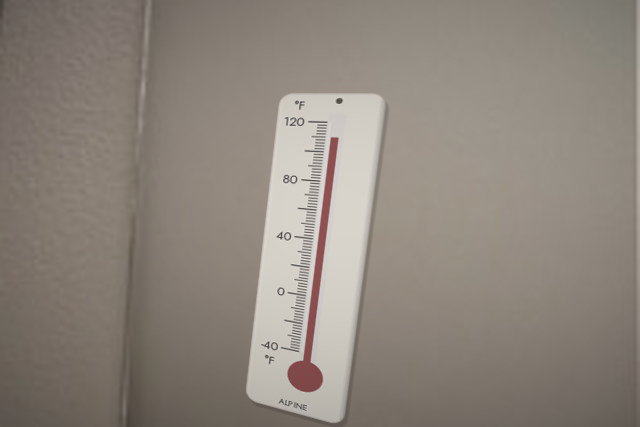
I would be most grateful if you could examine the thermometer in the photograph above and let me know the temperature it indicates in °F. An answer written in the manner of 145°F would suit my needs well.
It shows 110°F
